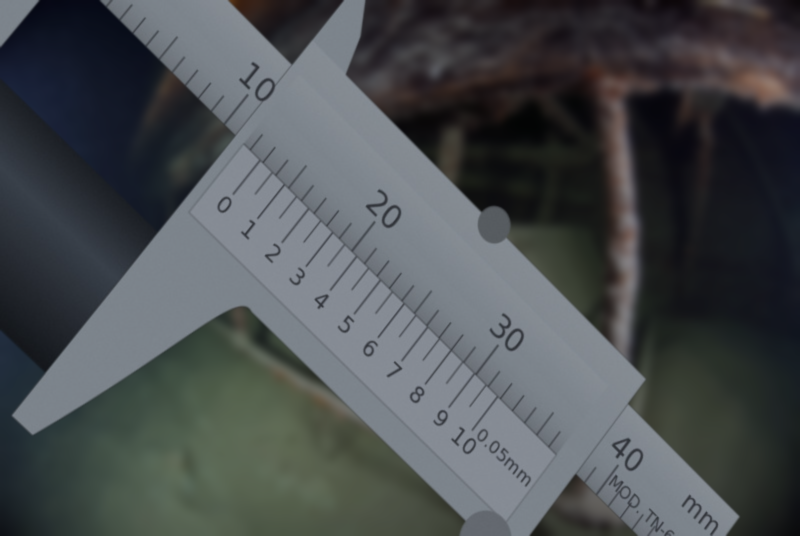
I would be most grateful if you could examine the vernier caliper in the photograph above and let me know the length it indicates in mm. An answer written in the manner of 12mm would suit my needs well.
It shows 12.8mm
